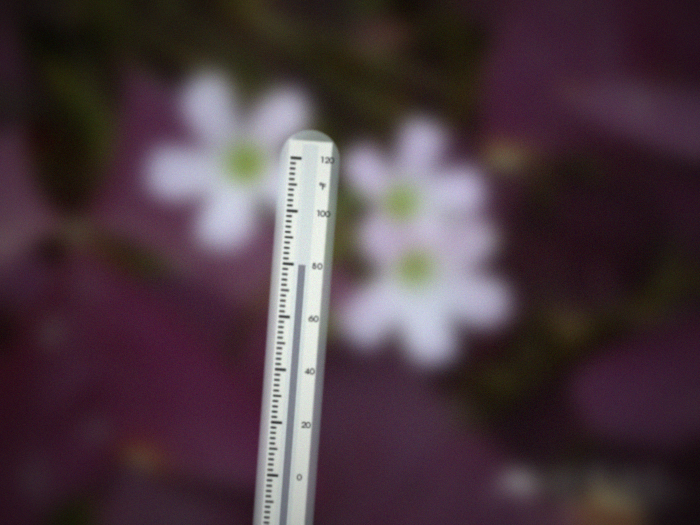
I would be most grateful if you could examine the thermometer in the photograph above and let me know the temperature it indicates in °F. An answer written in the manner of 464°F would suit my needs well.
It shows 80°F
